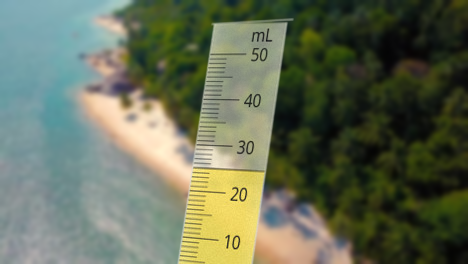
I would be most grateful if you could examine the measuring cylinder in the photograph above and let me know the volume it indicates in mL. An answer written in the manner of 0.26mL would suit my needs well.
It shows 25mL
